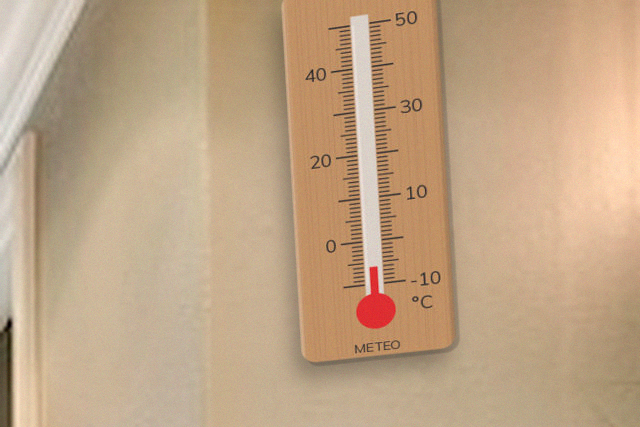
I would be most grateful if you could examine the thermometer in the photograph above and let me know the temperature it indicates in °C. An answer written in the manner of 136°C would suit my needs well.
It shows -6°C
